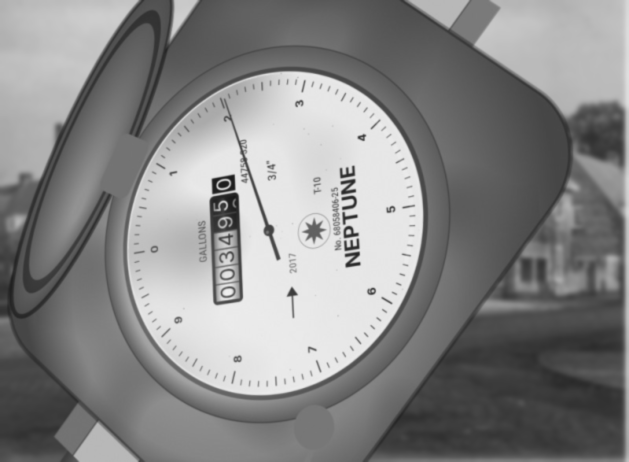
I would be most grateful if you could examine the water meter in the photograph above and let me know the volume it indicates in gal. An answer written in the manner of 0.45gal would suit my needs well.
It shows 34952.0gal
